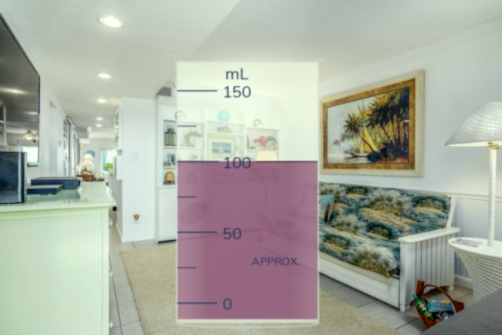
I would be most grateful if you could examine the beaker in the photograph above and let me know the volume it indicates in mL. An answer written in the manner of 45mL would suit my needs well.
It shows 100mL
